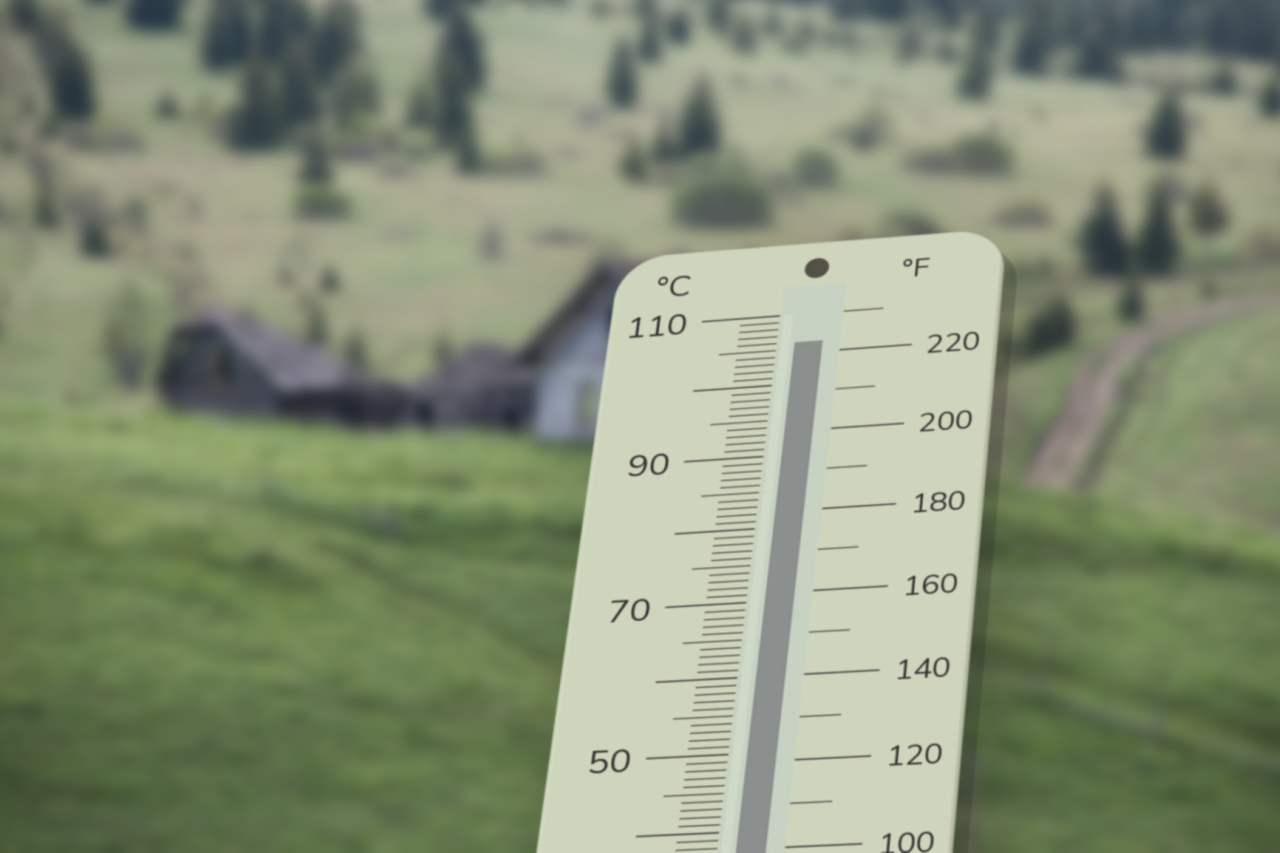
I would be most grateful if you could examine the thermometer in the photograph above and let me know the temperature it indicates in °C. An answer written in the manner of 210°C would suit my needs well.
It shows 106°C
